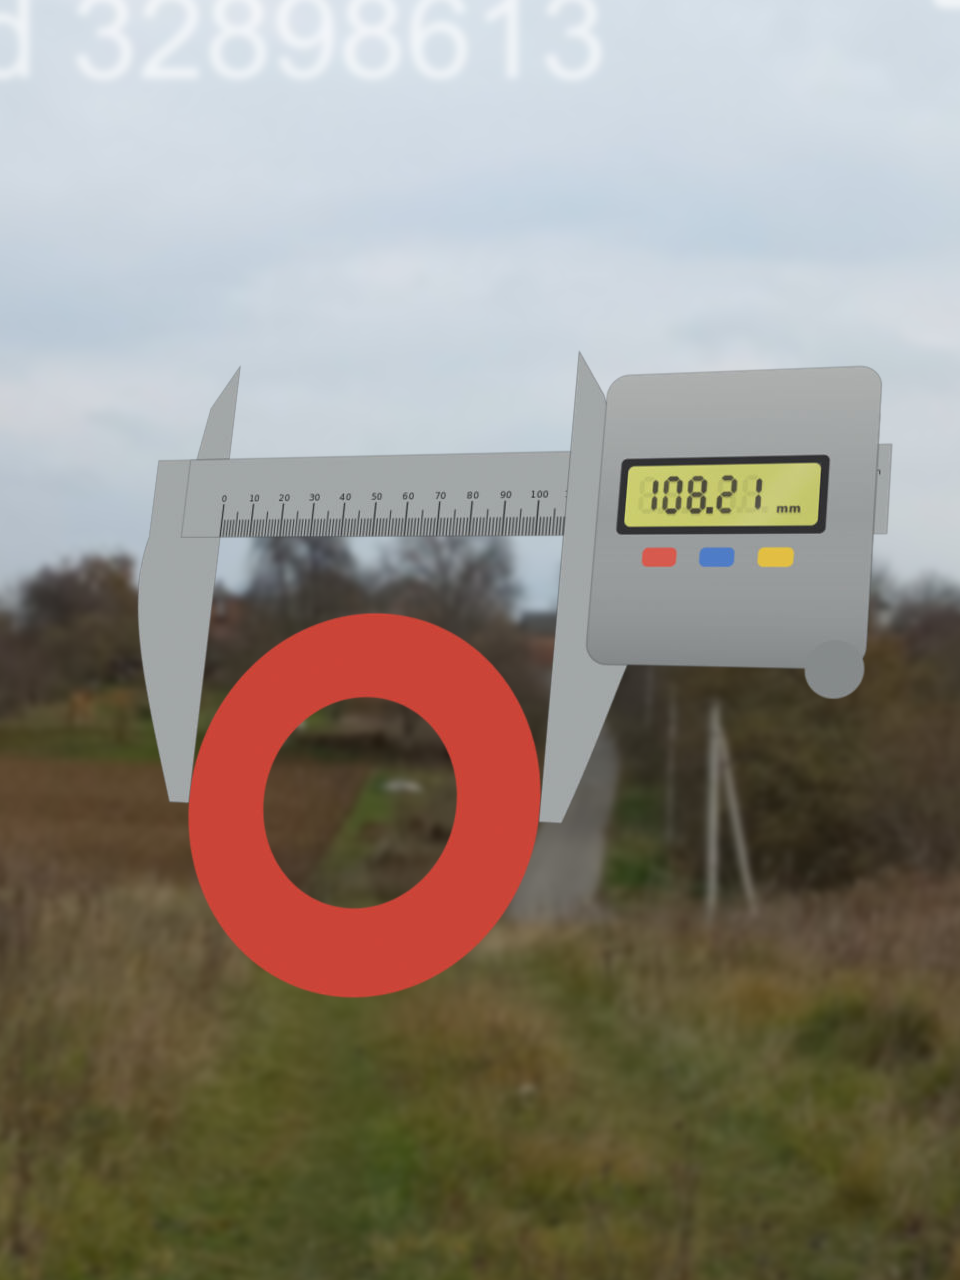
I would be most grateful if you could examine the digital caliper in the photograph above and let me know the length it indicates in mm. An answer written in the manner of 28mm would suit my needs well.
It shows 108.21mm
